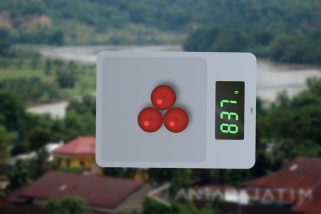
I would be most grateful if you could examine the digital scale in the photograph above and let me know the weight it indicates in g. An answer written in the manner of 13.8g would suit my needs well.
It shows 837g
